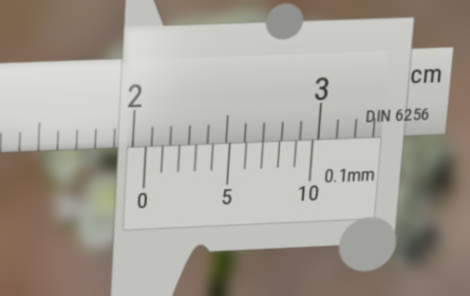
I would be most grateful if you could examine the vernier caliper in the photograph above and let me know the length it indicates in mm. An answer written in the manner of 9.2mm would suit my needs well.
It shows 20.7mm
